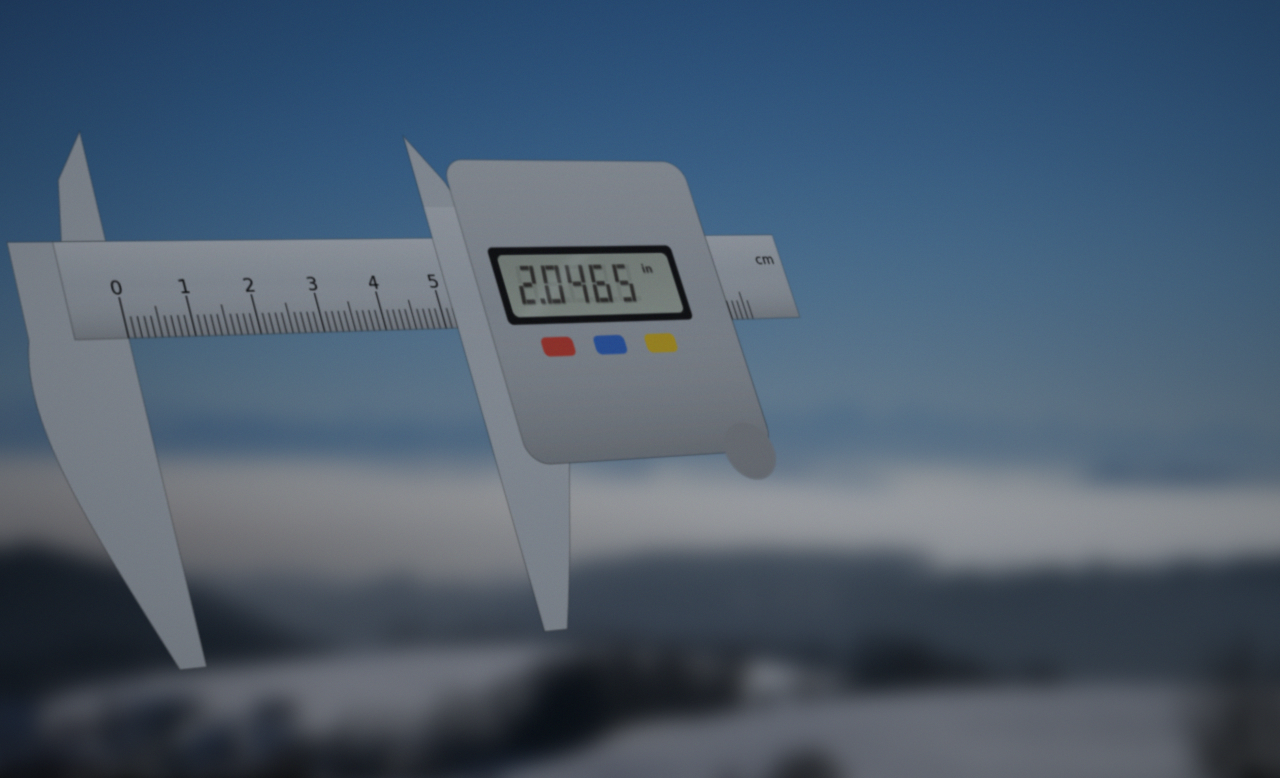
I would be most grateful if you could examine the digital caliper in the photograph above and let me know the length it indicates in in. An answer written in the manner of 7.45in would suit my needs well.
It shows 2.0465in
